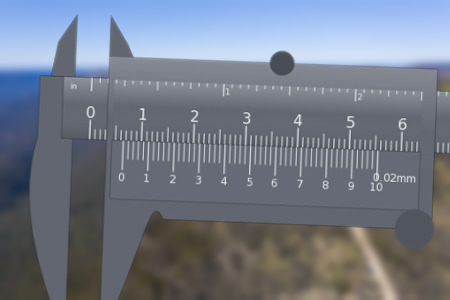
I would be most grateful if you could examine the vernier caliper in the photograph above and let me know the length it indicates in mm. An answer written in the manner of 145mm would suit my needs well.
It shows 6.5mm
